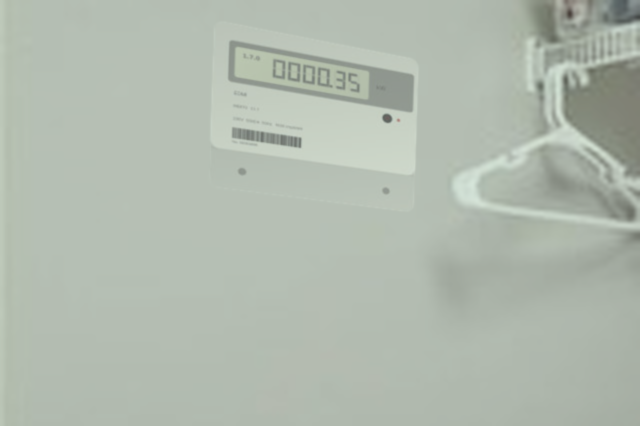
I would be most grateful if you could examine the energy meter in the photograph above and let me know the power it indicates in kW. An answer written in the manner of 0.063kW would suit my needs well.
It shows 0.35kW
